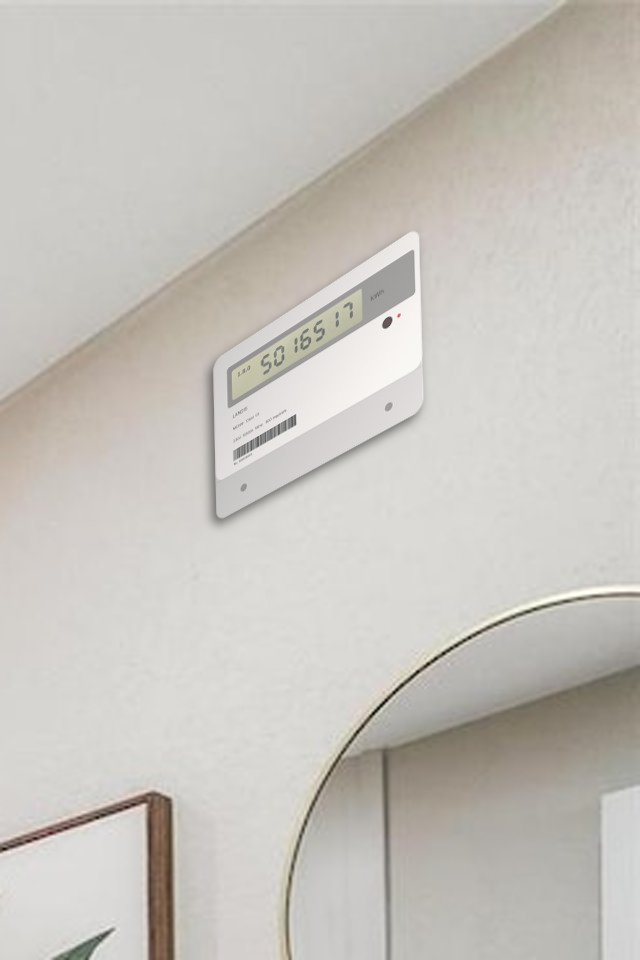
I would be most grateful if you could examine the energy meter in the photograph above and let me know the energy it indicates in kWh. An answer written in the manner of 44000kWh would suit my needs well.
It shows 5016517kWh
